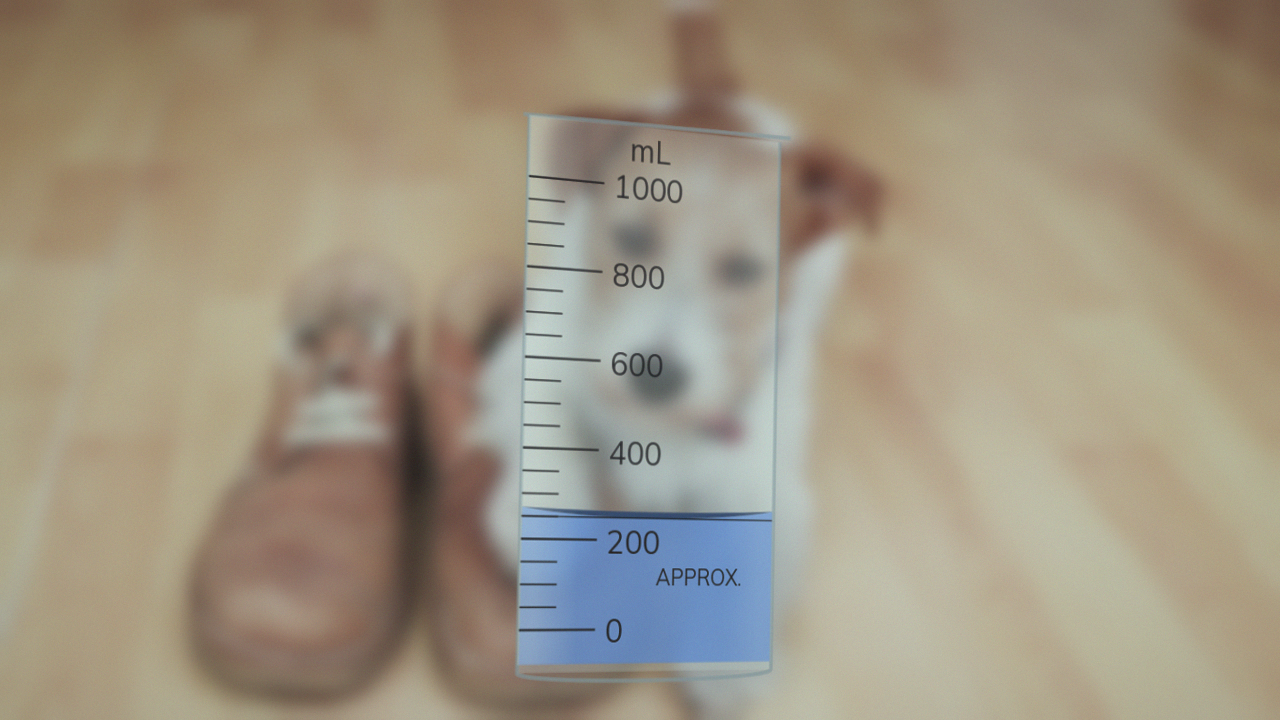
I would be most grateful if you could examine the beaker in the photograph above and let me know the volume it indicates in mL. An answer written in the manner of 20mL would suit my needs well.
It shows 250mL
